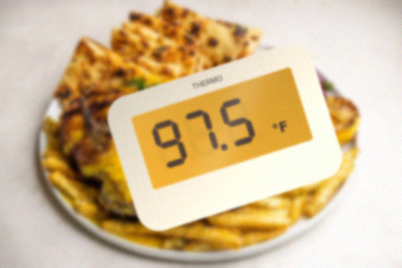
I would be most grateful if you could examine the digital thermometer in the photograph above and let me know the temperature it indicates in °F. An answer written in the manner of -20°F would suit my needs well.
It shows 97.5°F
